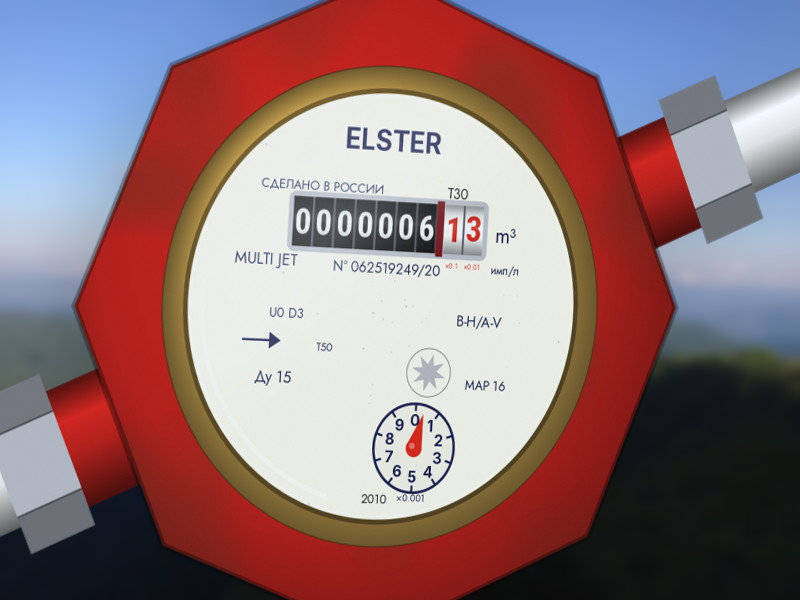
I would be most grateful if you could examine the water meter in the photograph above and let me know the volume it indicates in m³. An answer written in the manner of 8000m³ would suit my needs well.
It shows 6.130m³
